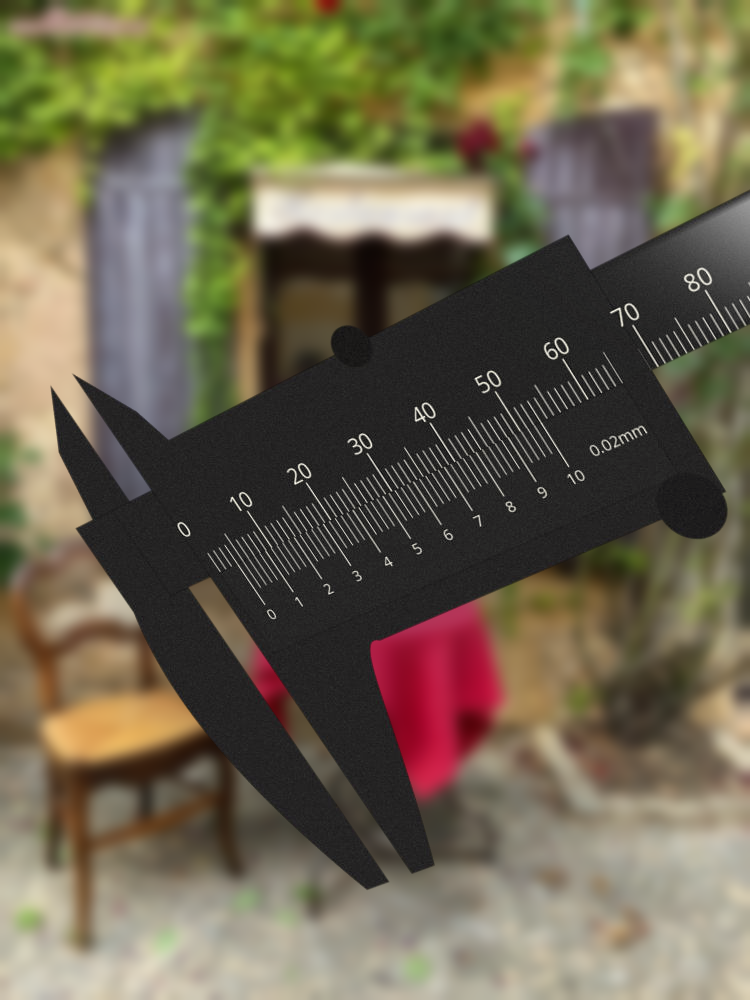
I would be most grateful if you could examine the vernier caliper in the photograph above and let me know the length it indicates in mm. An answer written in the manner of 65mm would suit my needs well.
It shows 4.0mm
